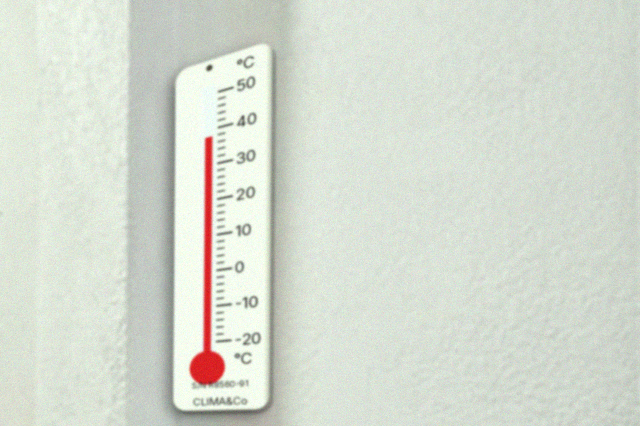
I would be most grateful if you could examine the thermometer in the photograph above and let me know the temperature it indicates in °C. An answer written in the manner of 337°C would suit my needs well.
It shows 38°C
